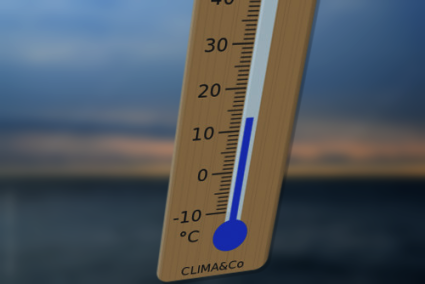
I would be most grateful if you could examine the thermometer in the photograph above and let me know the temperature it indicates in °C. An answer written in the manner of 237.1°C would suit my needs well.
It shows 13°C
